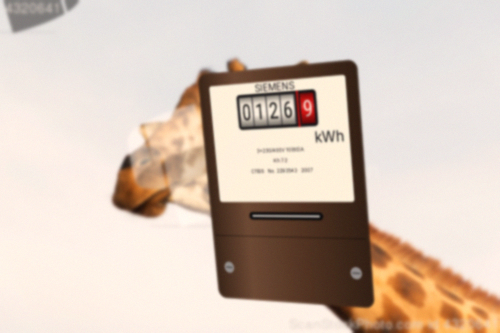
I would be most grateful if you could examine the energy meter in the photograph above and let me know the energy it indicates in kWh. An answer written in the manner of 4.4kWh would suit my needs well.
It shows 126.9kWh
